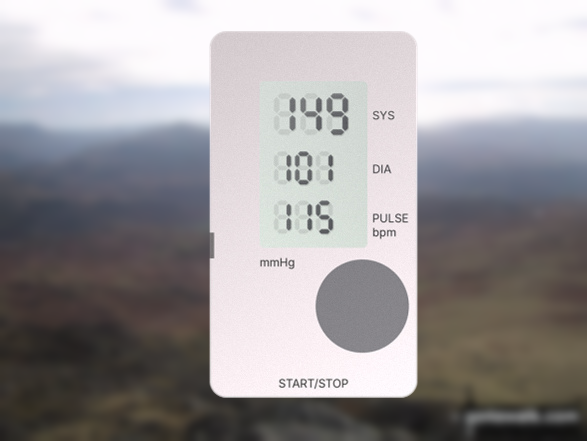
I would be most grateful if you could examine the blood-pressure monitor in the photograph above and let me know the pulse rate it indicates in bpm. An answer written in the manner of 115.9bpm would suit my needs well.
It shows 115bpm
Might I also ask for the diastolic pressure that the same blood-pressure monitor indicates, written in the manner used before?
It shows 101mmHg
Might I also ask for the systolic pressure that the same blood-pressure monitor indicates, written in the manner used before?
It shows 149mmHg
